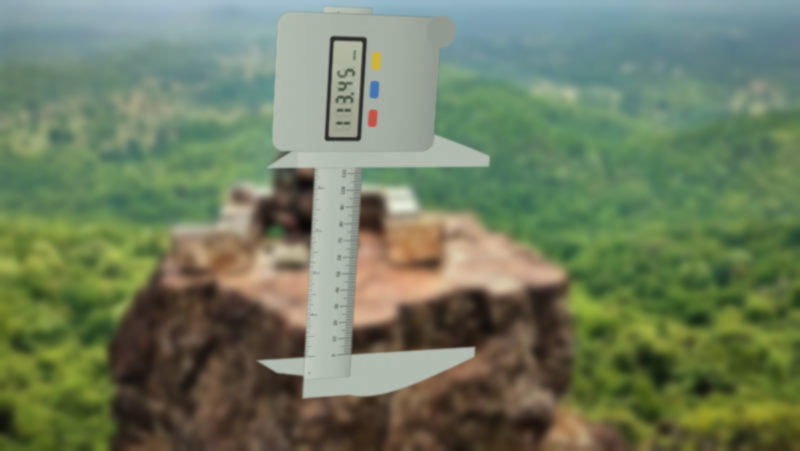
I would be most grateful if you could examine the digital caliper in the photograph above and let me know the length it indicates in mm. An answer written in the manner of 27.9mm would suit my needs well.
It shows 113.45mm
